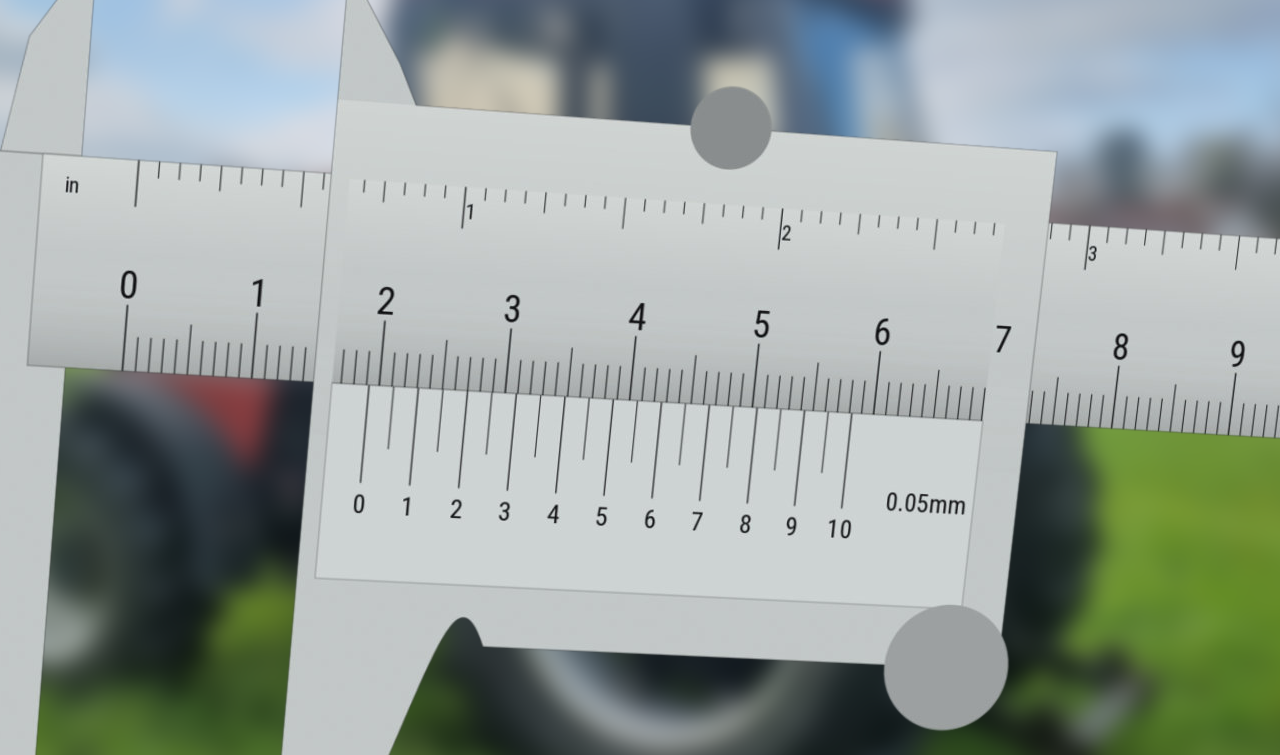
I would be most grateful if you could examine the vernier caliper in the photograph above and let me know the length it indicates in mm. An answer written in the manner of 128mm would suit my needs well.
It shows 19.2mm
